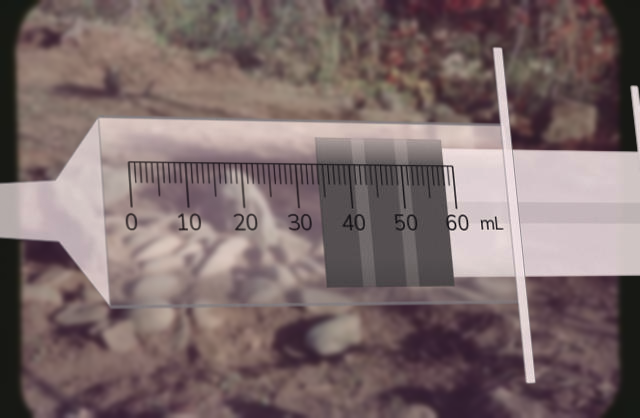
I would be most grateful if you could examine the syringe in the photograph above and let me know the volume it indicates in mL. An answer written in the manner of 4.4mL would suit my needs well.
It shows 34mL
